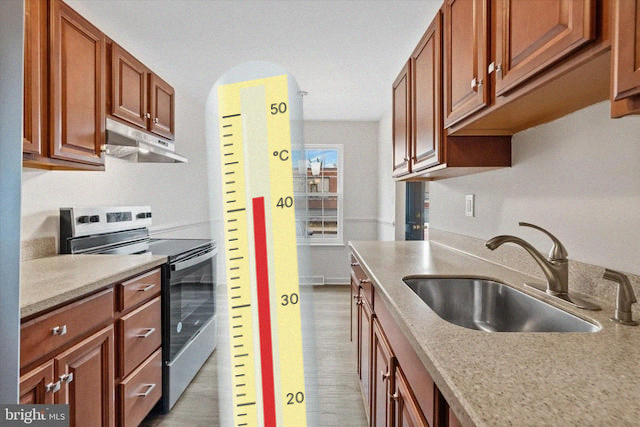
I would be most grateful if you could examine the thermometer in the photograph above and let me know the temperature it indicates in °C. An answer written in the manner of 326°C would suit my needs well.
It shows 41°C
